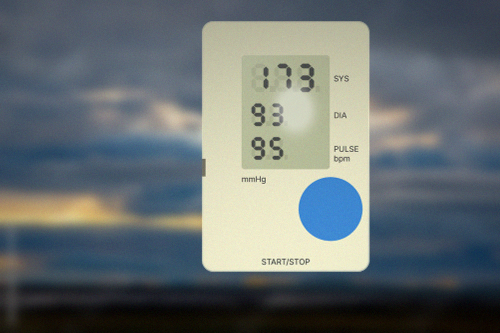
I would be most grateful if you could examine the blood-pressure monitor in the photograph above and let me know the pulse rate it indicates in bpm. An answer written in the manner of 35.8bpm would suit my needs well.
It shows 95bpm
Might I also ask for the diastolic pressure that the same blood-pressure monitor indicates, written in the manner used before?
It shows 93mmHg
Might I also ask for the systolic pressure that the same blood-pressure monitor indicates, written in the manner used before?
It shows 173mmHg
